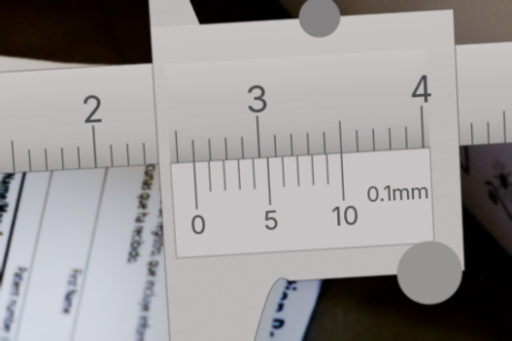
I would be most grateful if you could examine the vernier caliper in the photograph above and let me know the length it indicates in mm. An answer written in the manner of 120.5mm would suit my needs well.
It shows 26.0mm
